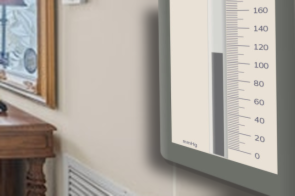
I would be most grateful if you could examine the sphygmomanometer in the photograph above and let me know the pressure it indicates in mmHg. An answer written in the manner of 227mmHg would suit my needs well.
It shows 110mmHg
